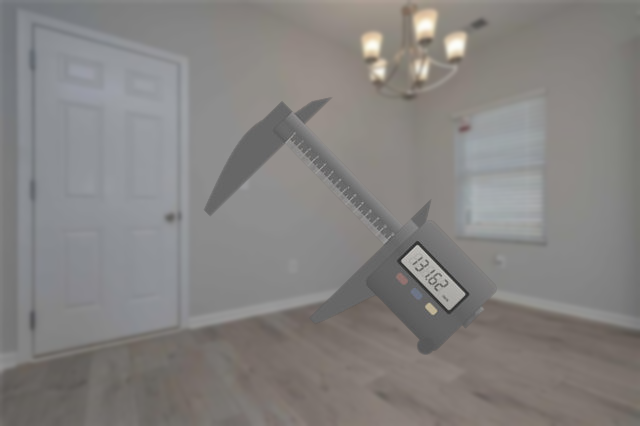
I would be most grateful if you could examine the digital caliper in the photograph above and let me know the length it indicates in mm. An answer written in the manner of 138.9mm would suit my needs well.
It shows 131.62mm
